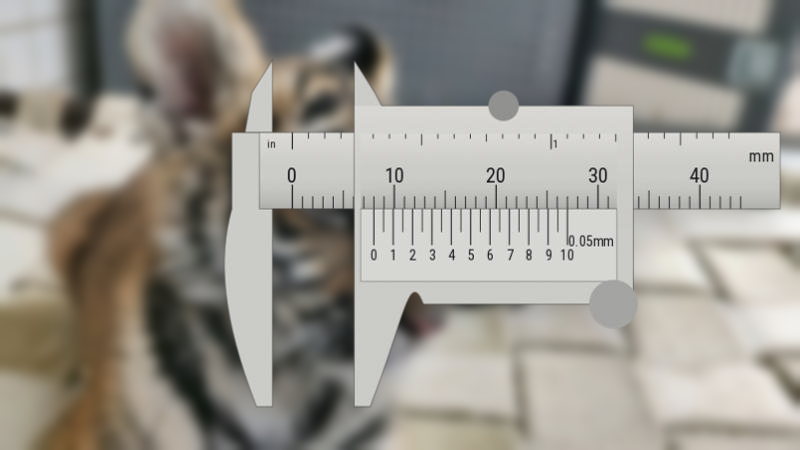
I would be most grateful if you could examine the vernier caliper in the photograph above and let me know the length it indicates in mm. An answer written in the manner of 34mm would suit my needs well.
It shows 8.0mm
